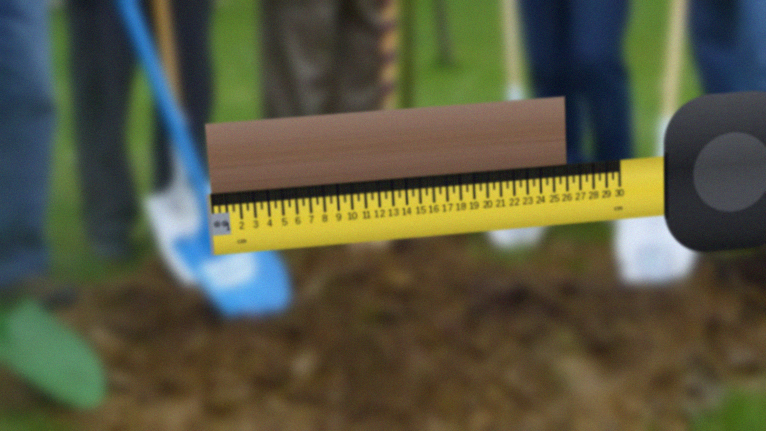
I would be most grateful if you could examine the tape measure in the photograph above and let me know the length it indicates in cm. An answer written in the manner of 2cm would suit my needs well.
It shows 26cm
